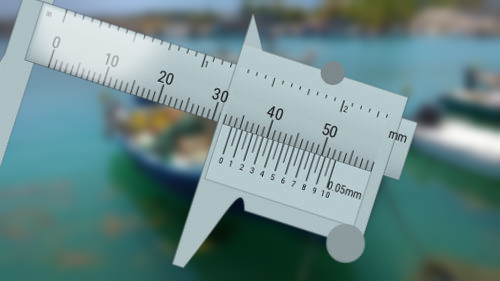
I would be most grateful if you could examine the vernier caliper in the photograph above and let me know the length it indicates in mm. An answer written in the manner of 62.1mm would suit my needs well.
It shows 33.6mm
